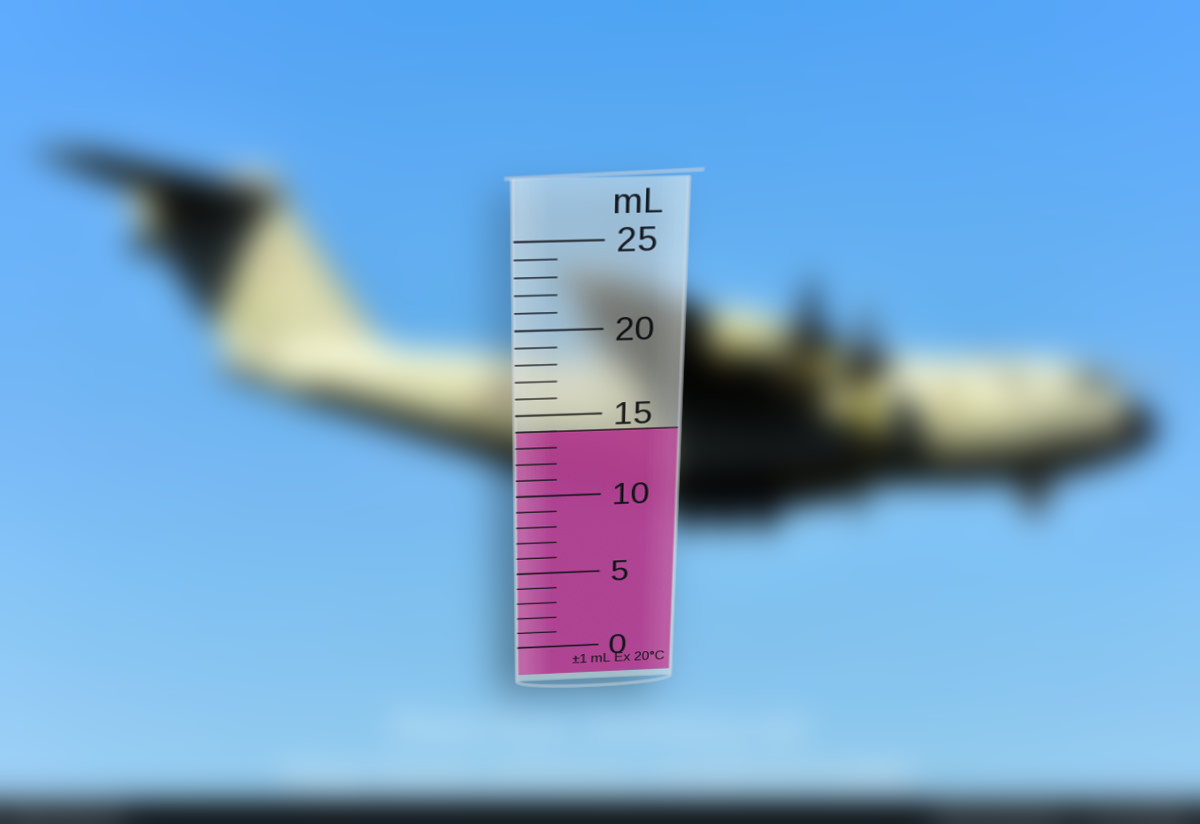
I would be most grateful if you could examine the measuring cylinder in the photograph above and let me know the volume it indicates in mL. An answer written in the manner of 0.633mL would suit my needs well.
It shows 14mL
